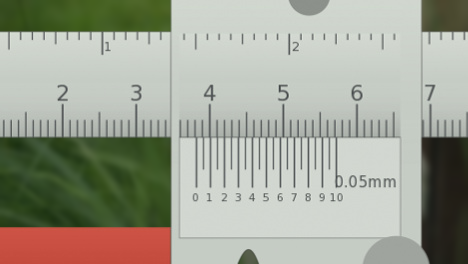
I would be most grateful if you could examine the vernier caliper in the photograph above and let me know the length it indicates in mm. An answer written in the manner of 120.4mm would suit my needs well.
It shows 38.2mm
